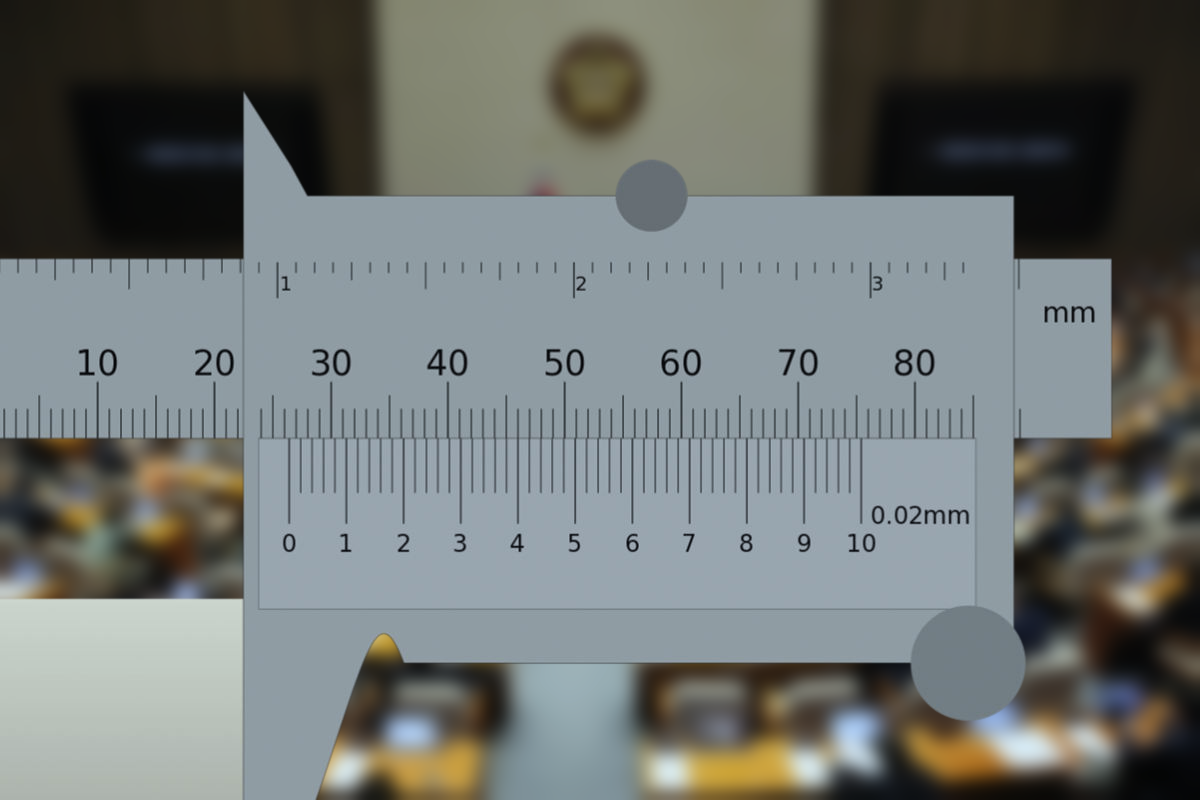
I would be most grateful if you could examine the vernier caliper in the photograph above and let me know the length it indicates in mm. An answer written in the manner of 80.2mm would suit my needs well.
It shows 26.4mm
